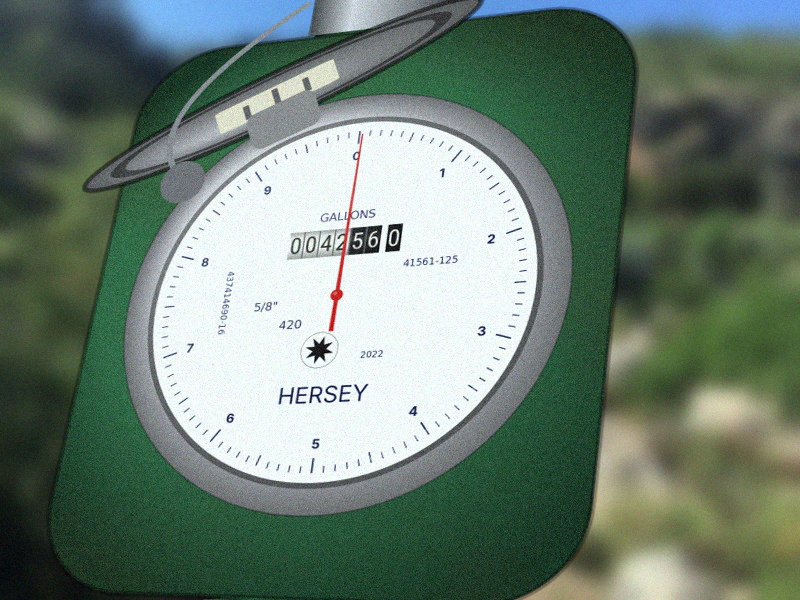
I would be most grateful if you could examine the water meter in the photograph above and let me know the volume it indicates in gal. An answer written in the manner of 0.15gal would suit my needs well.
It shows 42560.0gal
